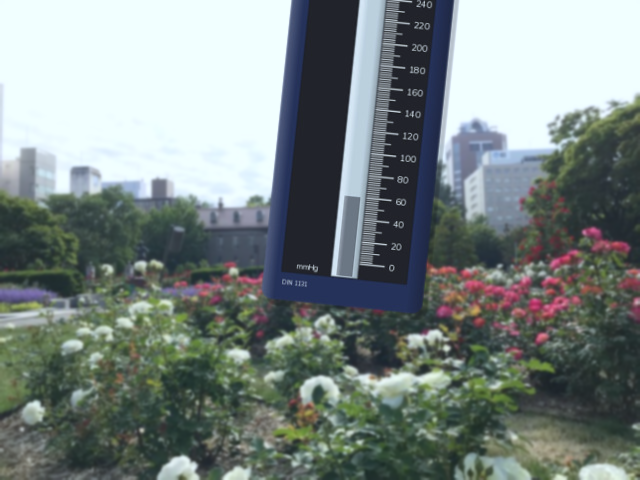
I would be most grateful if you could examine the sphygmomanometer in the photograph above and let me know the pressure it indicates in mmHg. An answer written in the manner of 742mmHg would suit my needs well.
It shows 60mmHg
